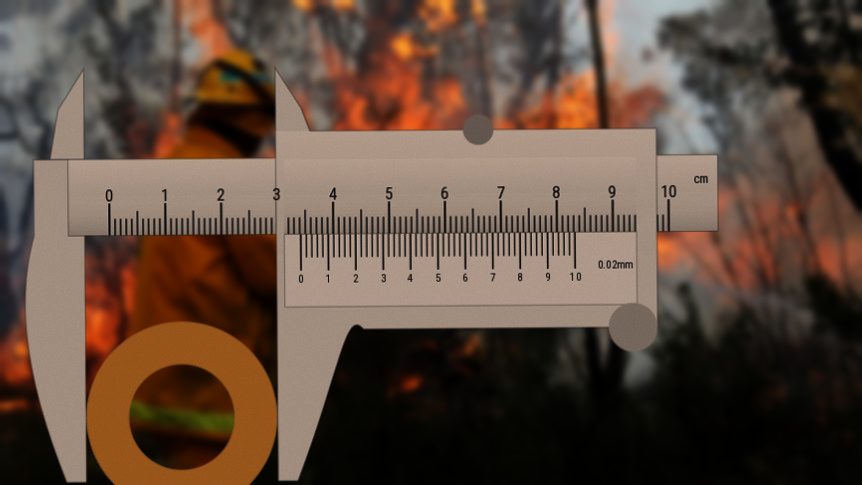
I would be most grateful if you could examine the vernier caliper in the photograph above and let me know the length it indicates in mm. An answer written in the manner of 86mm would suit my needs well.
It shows 34.2mm
